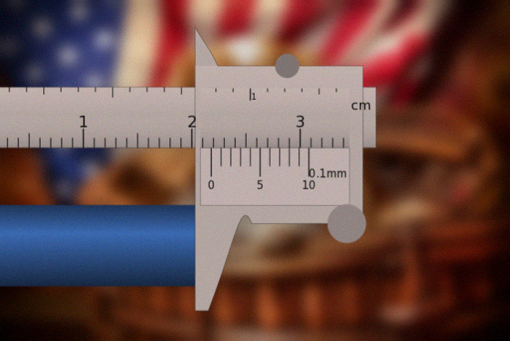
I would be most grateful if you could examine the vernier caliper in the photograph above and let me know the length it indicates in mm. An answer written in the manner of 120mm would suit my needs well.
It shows 21.8mm
